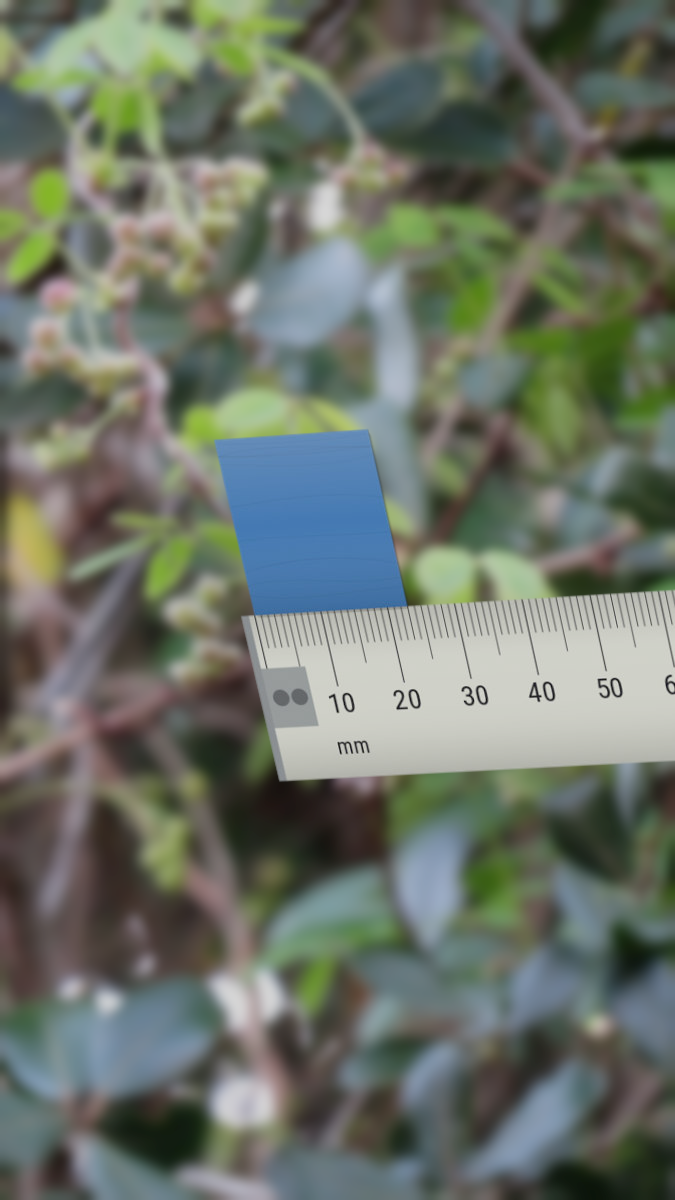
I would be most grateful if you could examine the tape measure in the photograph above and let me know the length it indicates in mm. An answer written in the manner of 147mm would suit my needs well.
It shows 23mm
